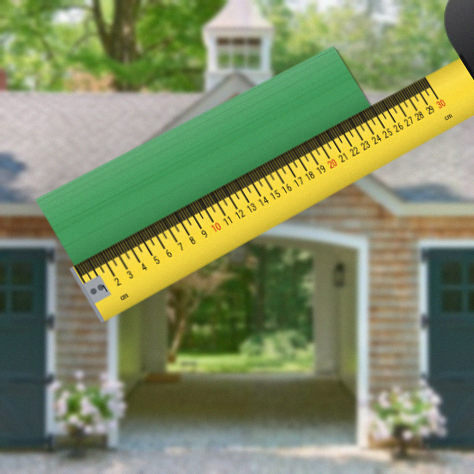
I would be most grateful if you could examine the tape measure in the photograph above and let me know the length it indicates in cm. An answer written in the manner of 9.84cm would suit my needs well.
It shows 25cm
